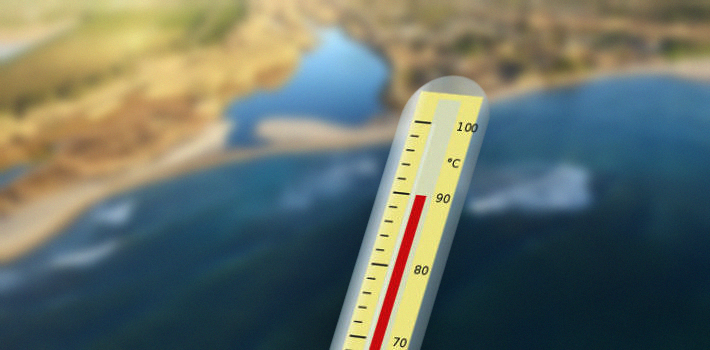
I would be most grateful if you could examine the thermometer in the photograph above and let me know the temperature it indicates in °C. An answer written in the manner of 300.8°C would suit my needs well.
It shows 90°C
